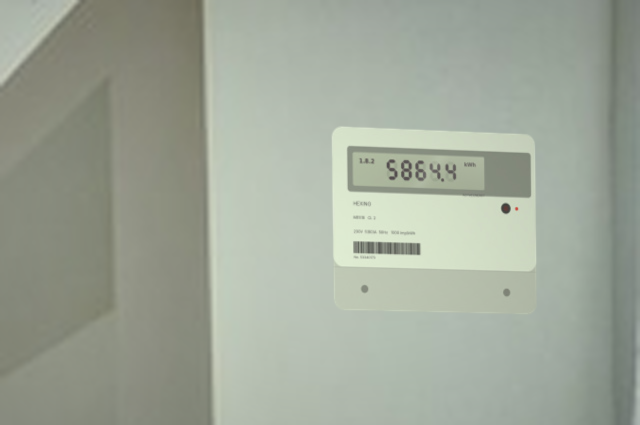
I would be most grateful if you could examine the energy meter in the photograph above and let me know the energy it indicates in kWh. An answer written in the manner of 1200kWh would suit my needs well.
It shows 5864.4kWh
